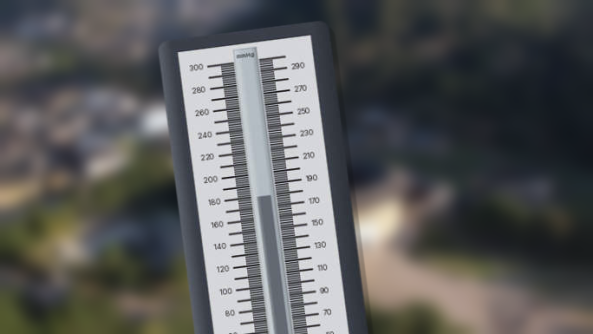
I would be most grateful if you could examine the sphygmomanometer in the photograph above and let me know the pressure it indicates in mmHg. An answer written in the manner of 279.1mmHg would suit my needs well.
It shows 180mmHg
